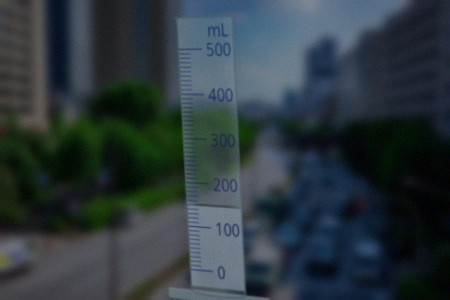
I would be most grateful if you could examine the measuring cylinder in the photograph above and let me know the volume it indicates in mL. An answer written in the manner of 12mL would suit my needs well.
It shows 150mL
